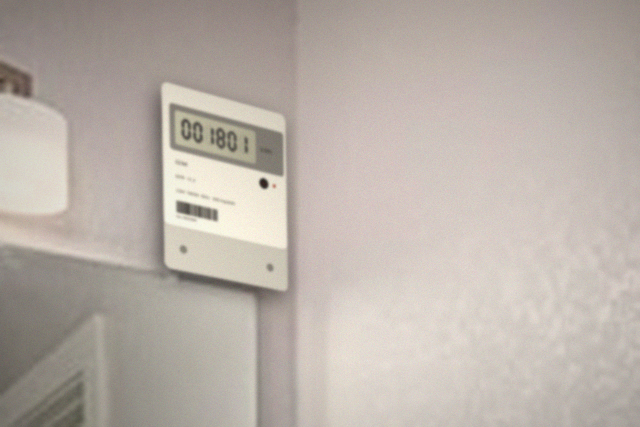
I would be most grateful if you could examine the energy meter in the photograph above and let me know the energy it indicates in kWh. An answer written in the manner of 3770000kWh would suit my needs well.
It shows 1801kWh
